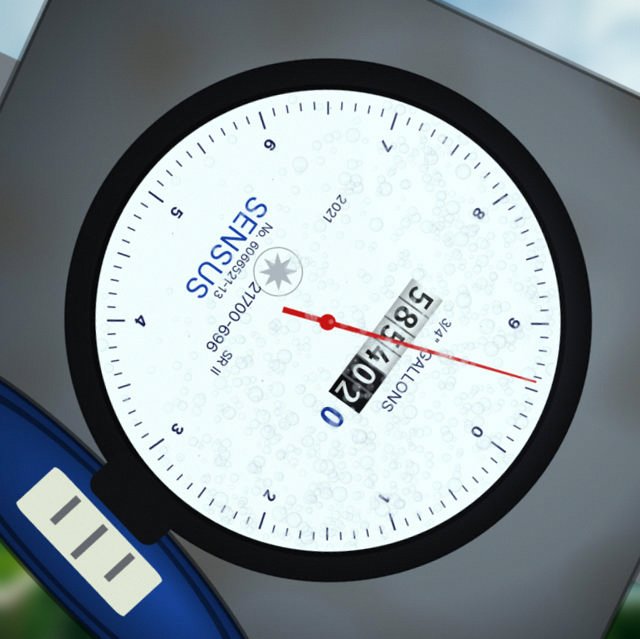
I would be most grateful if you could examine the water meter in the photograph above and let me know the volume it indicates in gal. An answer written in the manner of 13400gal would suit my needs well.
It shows 5854019.4gal
